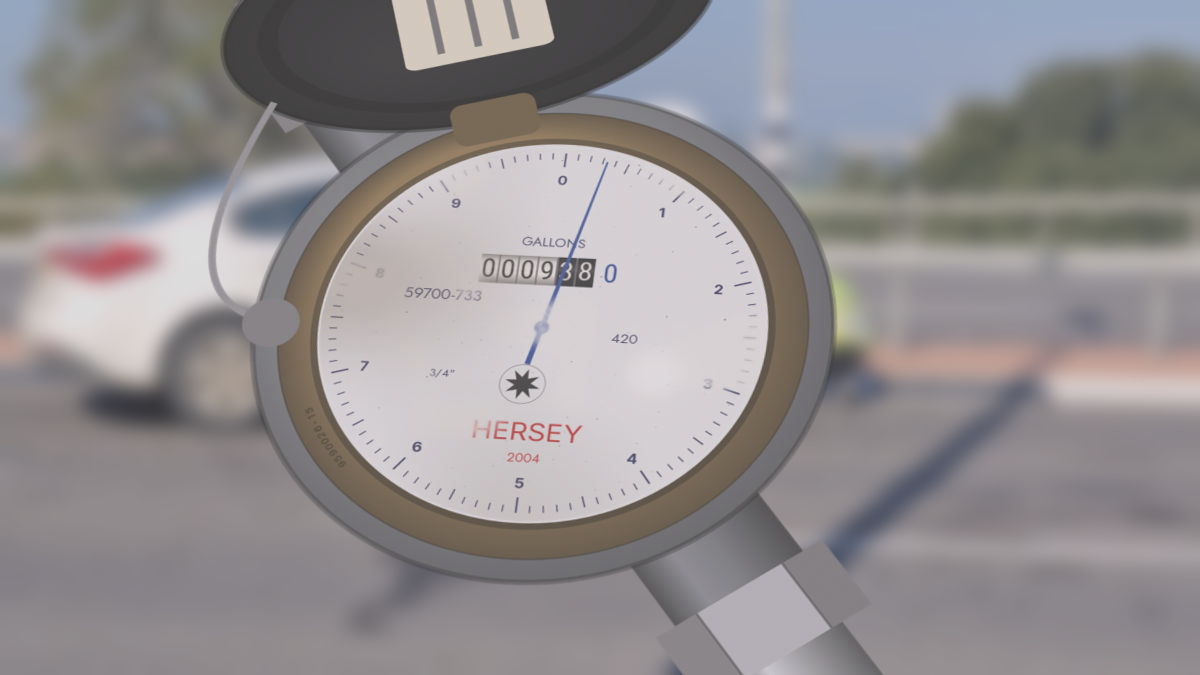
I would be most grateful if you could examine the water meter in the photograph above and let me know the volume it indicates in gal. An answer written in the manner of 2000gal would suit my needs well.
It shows 9380.3gal
